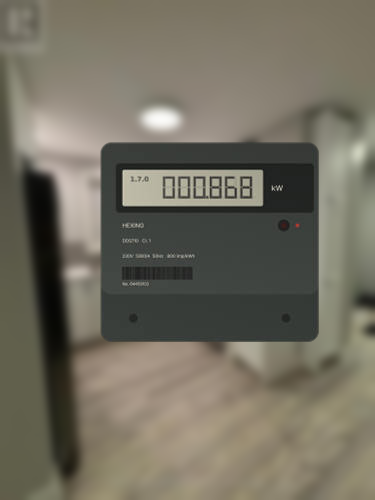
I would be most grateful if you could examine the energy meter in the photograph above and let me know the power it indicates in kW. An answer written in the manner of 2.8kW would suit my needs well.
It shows 0.868kW
